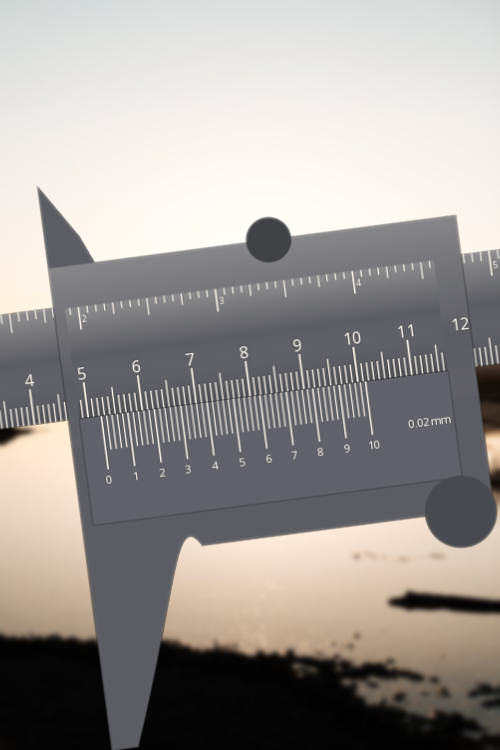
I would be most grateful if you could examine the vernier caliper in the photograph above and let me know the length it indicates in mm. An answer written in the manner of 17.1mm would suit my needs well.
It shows 52.4mm
